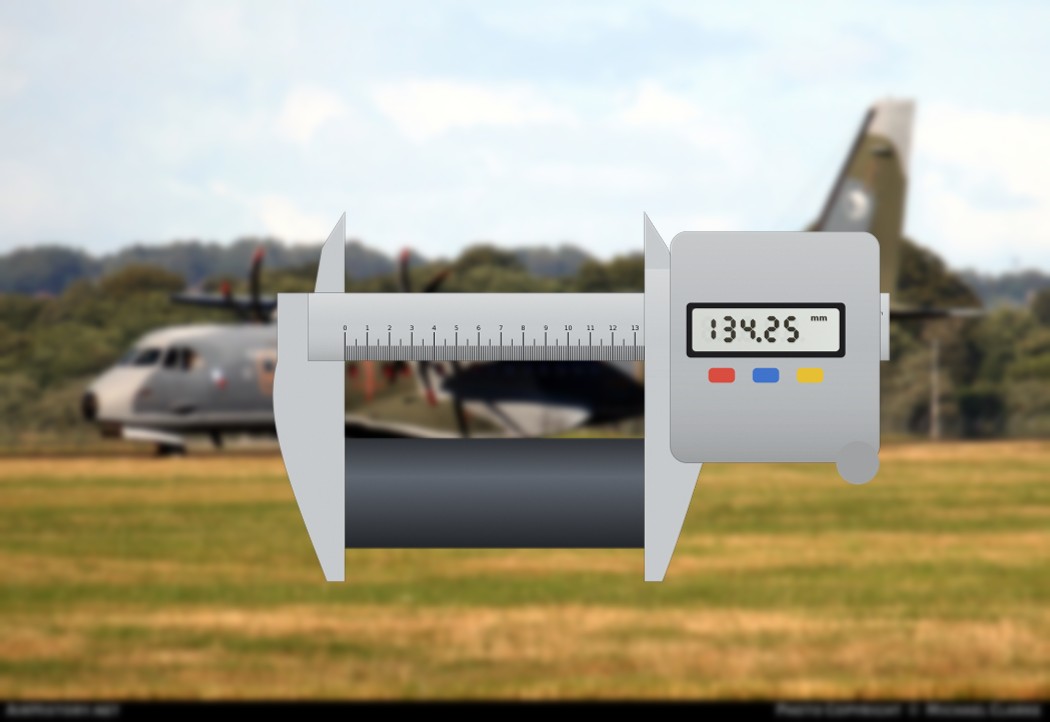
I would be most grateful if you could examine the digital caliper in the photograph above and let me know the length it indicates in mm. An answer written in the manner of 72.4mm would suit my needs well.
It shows 134.25mm
